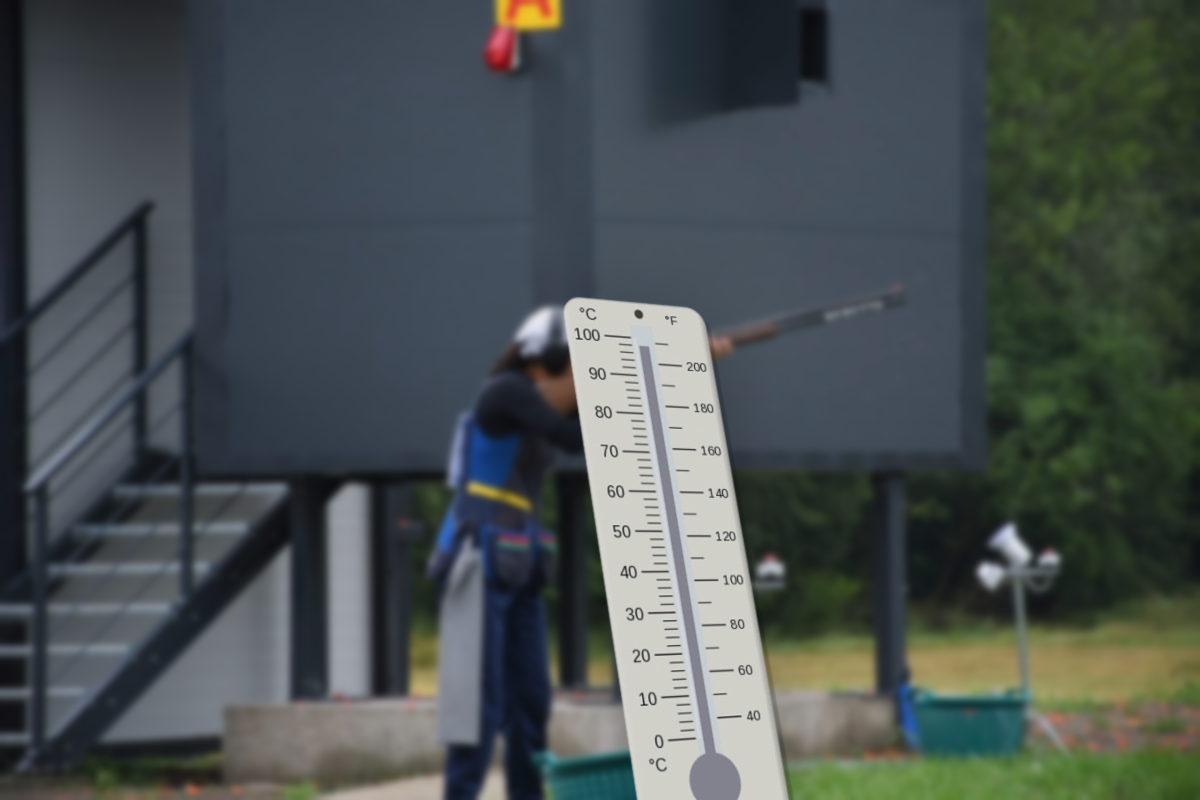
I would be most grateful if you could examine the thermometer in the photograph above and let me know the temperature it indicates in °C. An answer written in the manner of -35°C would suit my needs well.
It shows 98°C
